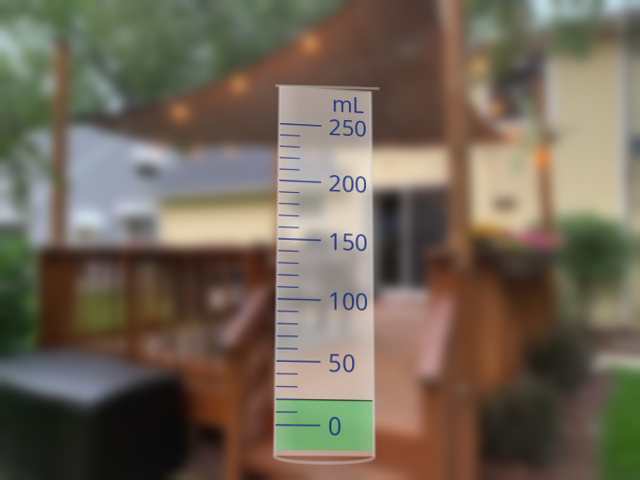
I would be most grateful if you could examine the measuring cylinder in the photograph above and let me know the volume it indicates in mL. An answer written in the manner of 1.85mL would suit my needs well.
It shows 20mL
